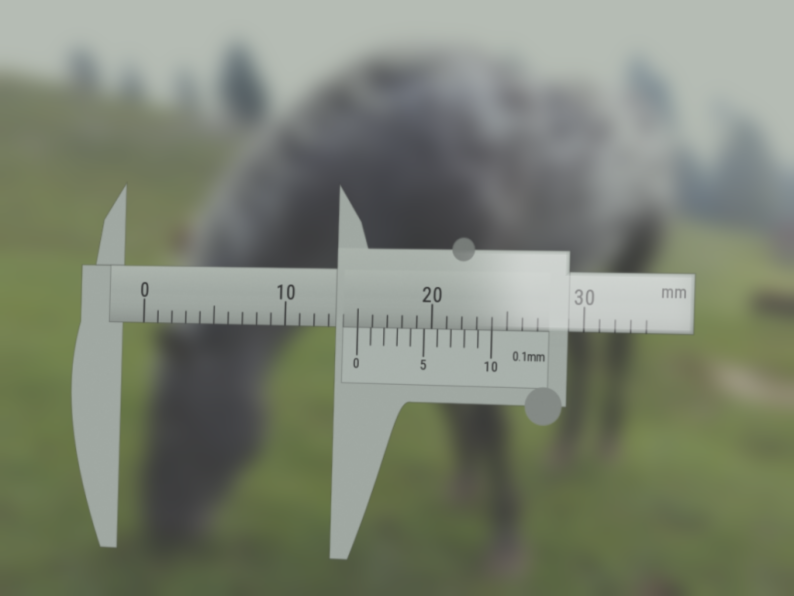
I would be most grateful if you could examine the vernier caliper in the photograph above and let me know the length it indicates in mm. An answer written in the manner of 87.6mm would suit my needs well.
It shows 15.0mm
